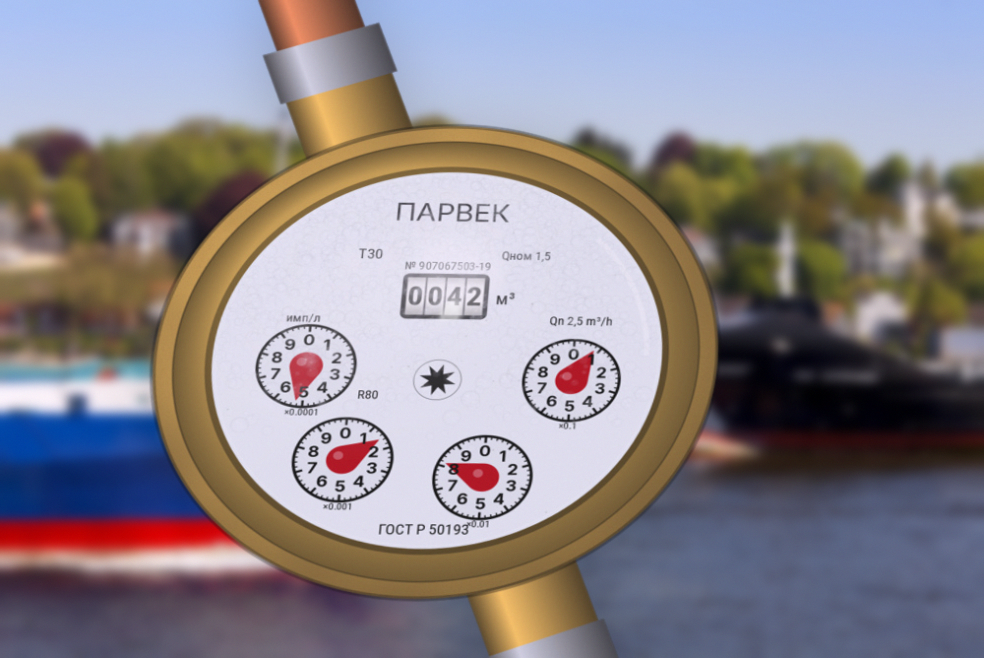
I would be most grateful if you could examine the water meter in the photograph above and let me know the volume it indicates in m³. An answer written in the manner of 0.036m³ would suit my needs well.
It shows 42.0815m³
